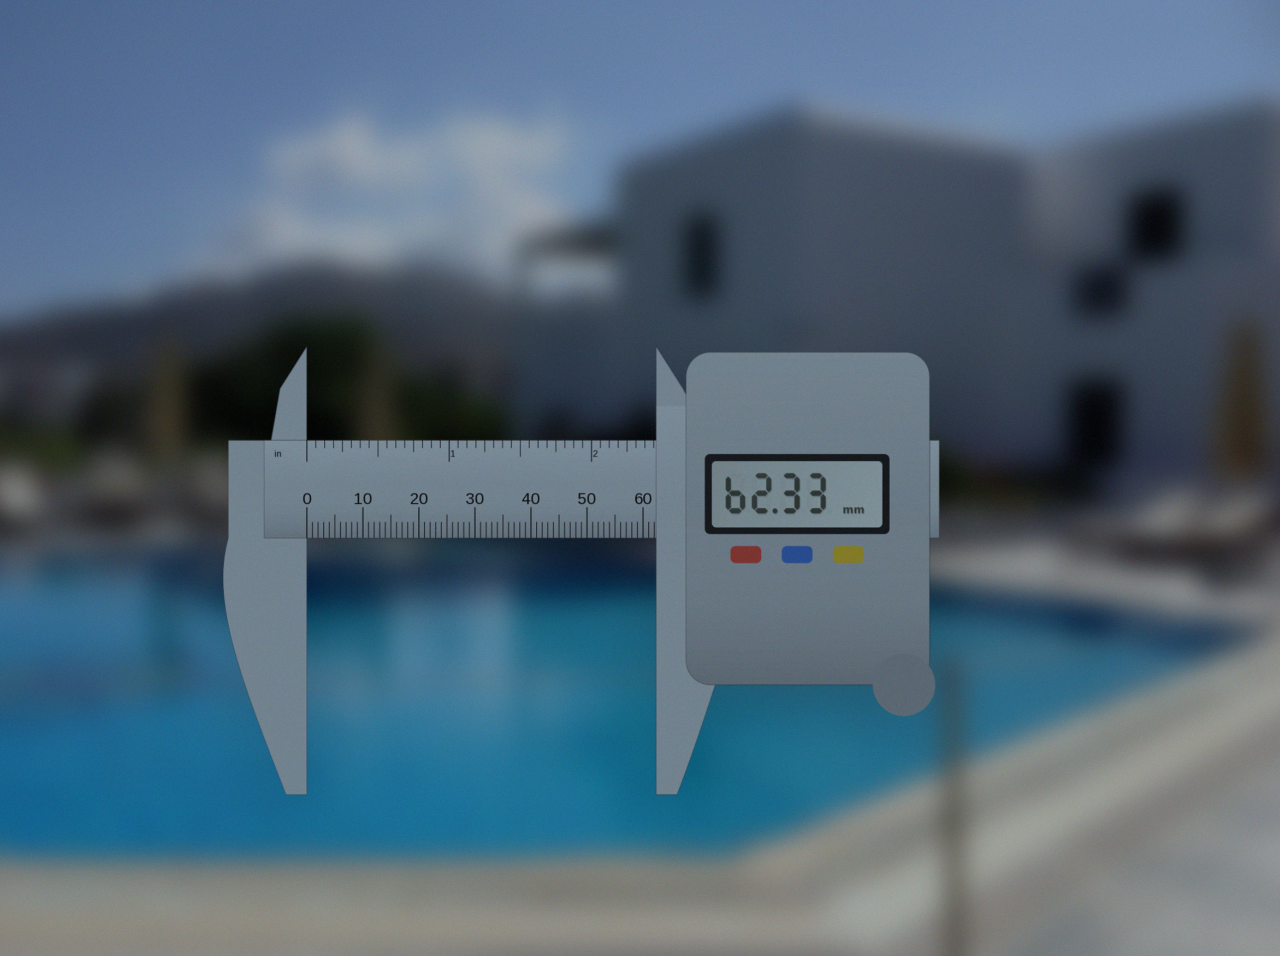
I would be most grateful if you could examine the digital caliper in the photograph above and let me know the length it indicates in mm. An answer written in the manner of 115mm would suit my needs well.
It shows 62.33mm
